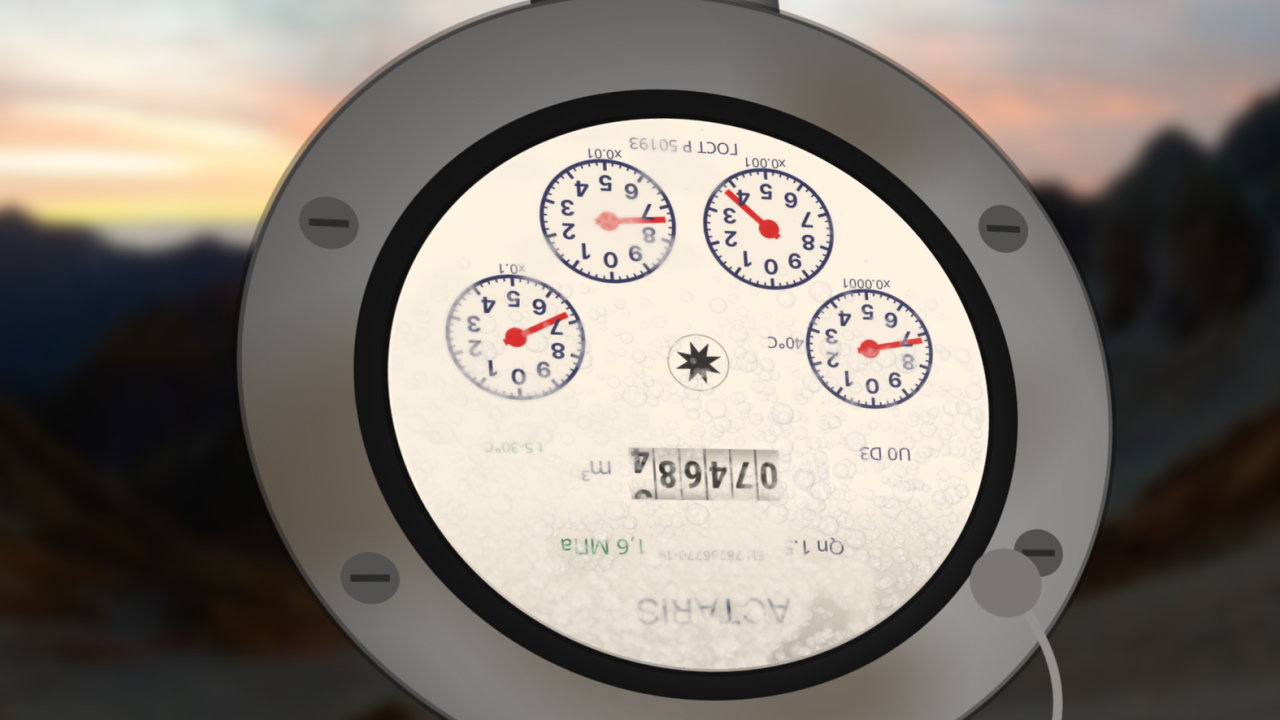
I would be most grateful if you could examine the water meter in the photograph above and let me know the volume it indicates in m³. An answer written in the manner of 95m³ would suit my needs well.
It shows 74683.6737m³
